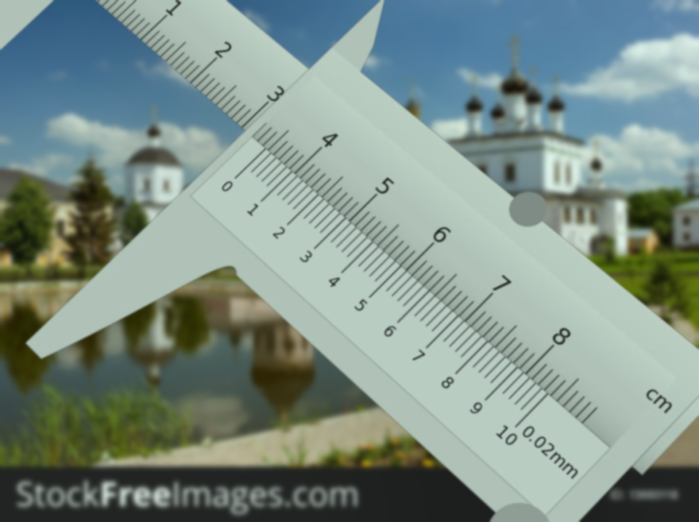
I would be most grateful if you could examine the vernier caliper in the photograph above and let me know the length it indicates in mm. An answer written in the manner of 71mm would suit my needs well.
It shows 34.6mm
